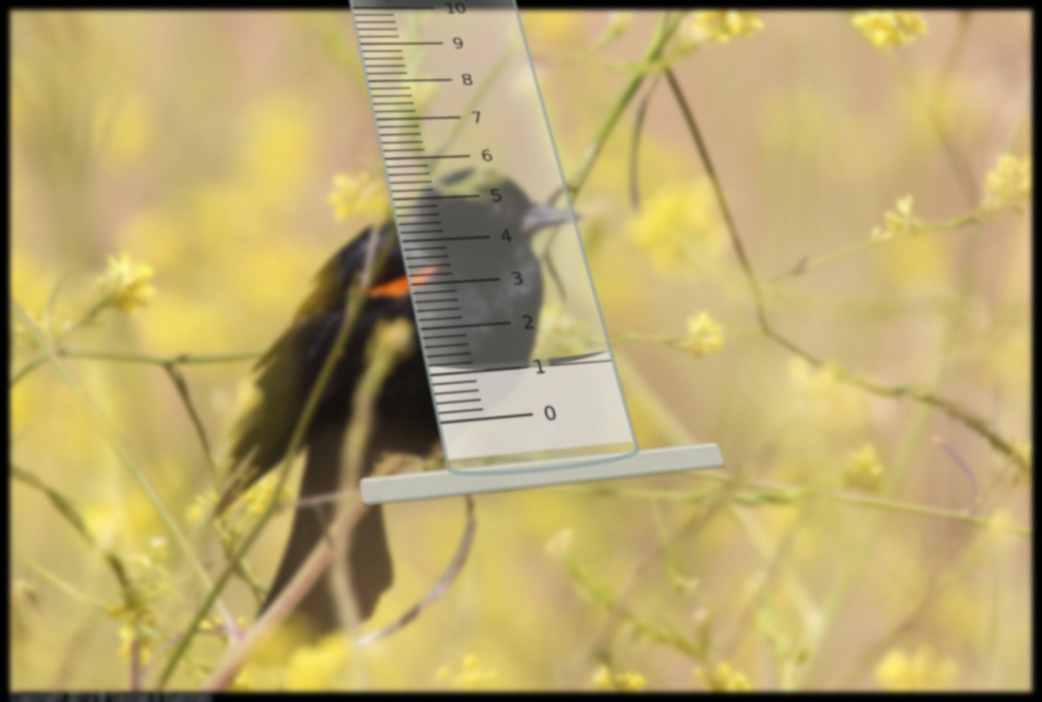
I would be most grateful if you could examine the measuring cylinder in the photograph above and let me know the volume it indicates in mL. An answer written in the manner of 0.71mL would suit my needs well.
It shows 1mL
